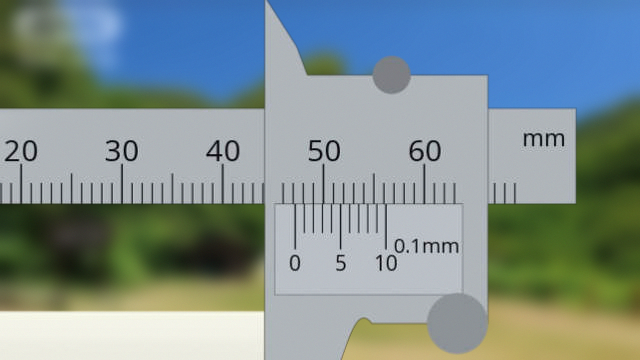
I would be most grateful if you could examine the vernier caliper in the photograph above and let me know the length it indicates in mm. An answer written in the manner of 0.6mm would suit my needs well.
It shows 47.2mm
